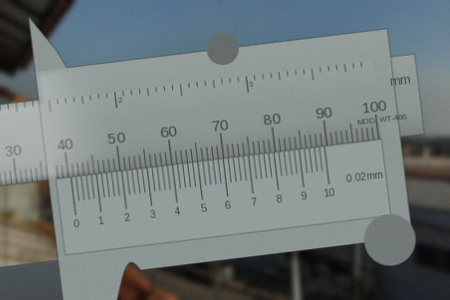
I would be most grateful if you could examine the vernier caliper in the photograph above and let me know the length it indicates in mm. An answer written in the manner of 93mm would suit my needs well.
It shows 40.5mm
